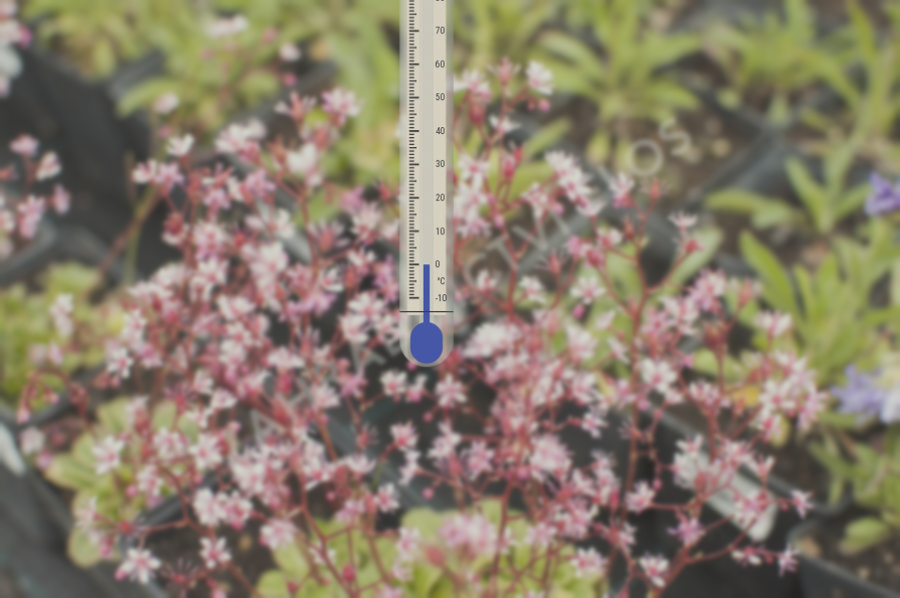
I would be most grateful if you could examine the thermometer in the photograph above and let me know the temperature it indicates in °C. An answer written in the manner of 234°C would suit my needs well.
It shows 0°C
